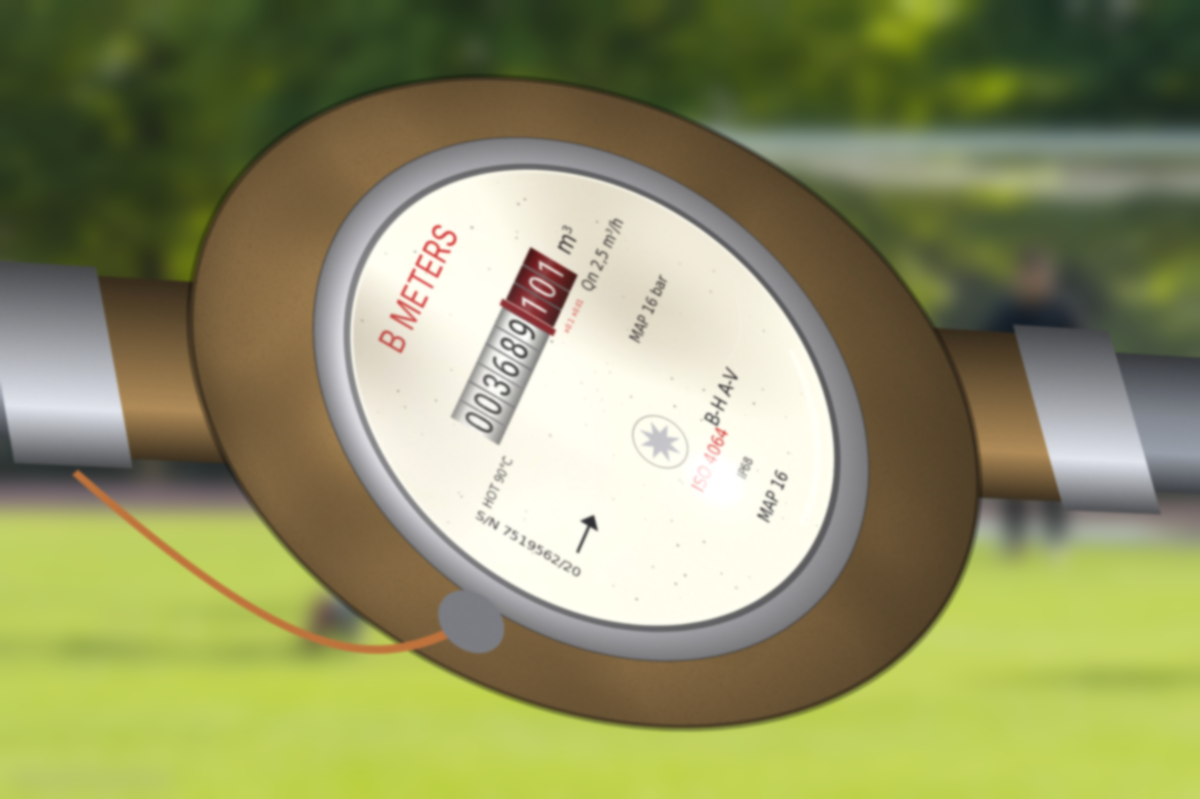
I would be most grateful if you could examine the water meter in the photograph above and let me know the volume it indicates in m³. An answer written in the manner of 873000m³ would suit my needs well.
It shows 3689.101m³
